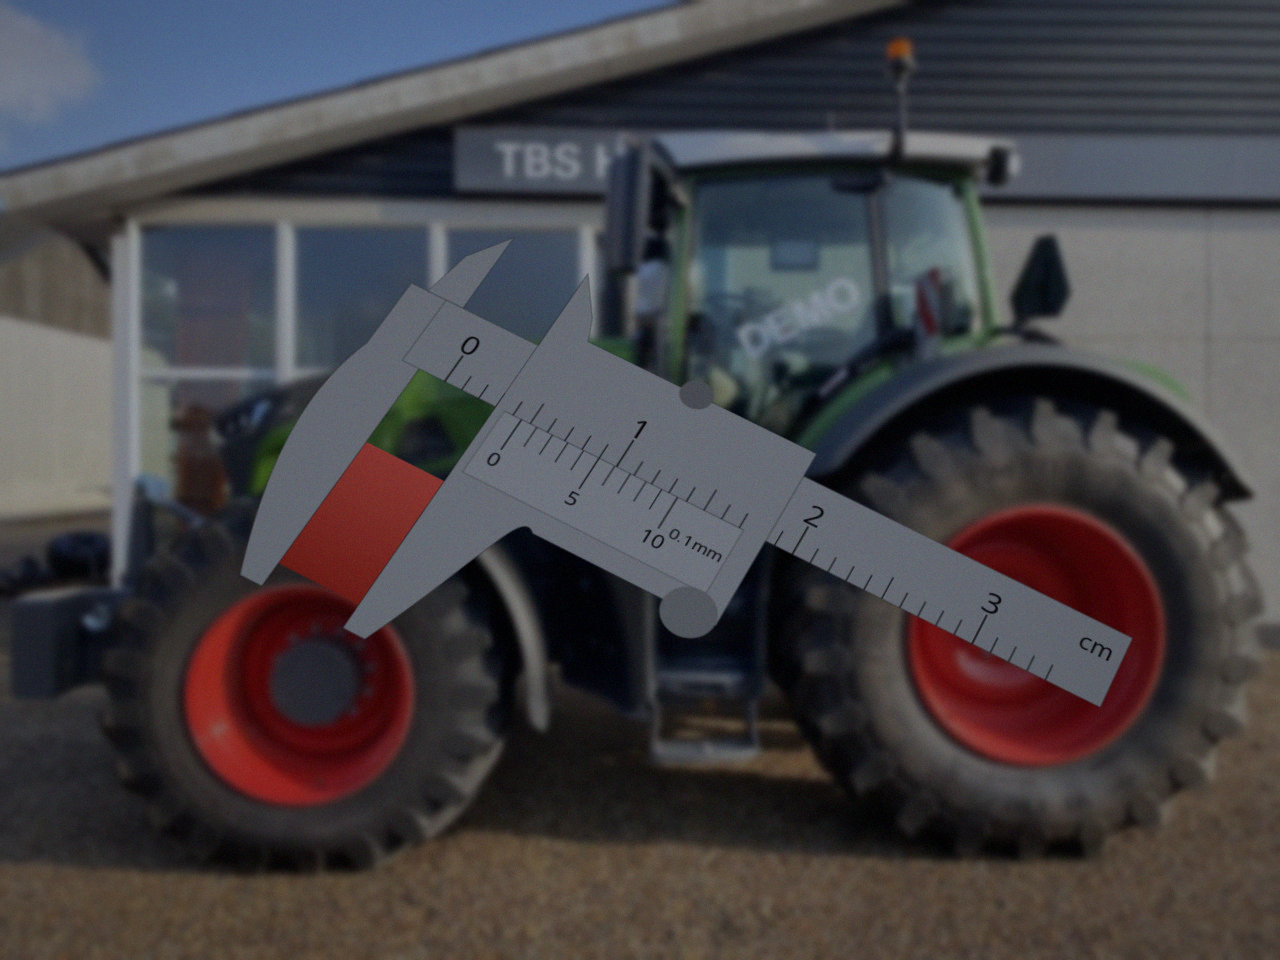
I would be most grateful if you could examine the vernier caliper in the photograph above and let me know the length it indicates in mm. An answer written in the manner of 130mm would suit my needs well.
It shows 4.5mm
